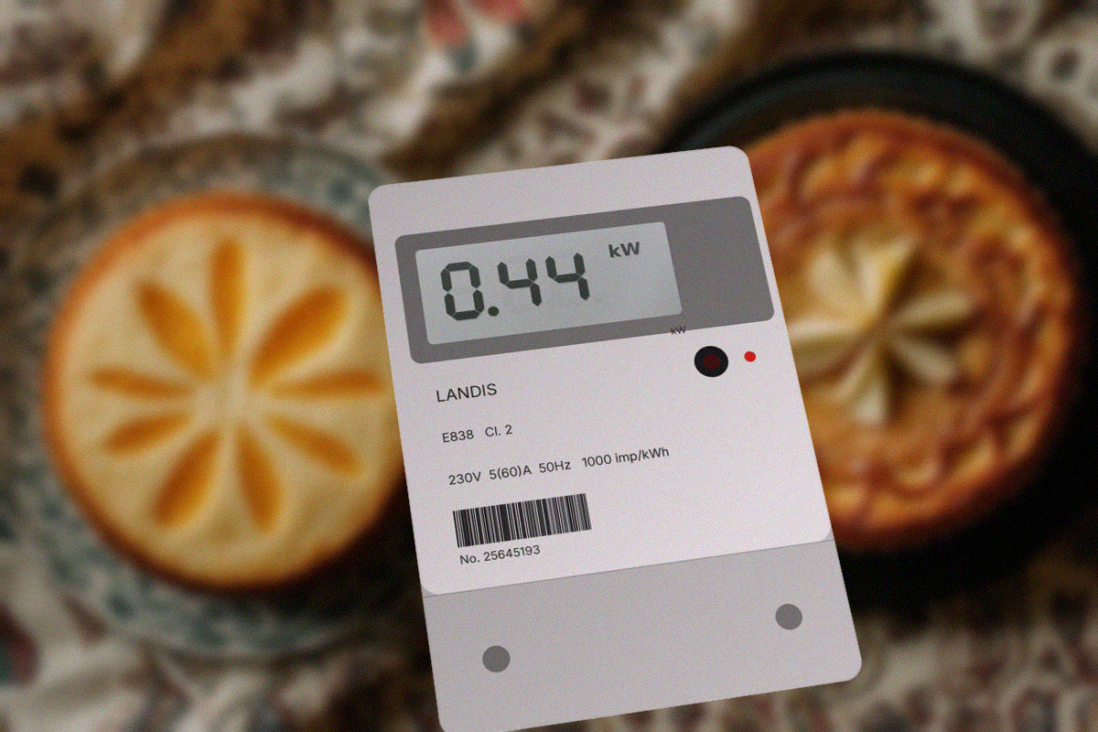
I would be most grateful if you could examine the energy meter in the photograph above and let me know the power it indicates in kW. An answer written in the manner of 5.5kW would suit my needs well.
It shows 0.44kW
